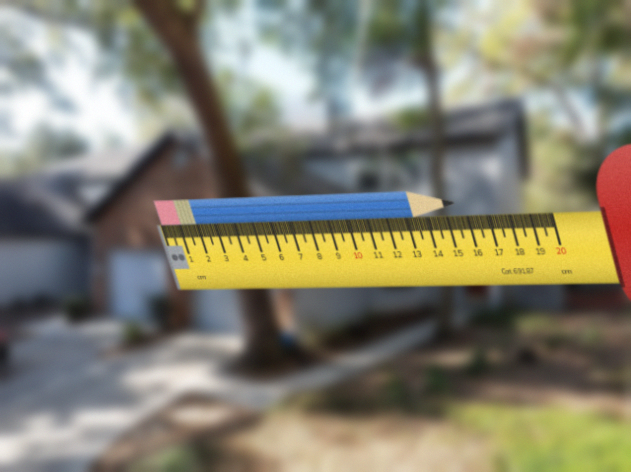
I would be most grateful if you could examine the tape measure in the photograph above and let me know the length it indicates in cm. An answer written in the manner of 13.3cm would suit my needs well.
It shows 15.5cm
